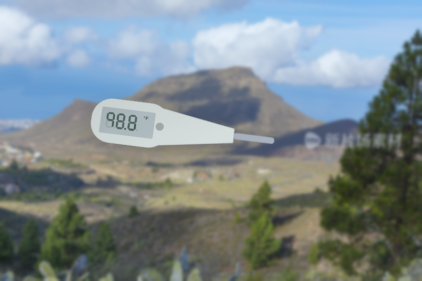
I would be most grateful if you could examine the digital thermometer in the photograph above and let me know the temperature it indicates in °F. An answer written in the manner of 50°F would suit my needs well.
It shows 98.8°F
